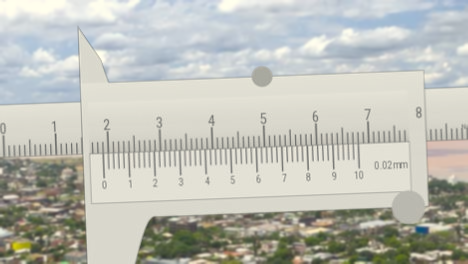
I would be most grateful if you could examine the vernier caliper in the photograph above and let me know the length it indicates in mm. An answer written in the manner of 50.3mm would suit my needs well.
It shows 19.0mm
